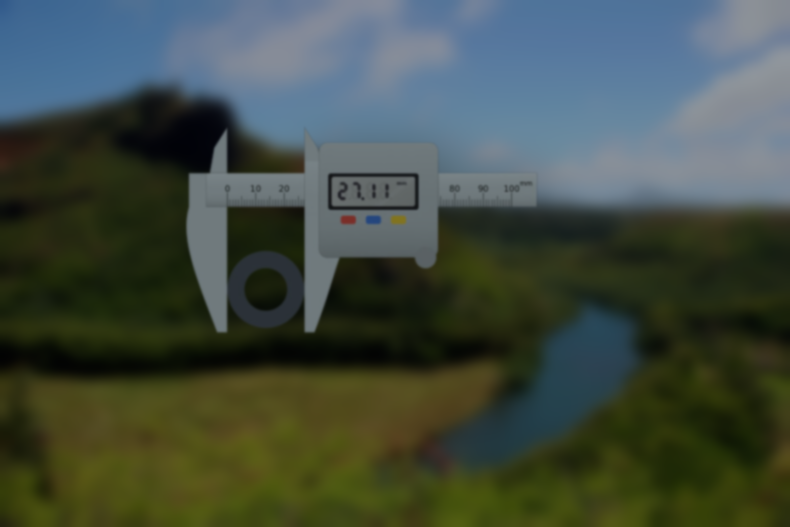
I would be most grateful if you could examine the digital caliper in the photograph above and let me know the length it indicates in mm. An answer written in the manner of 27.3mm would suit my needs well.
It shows 27.11mm
